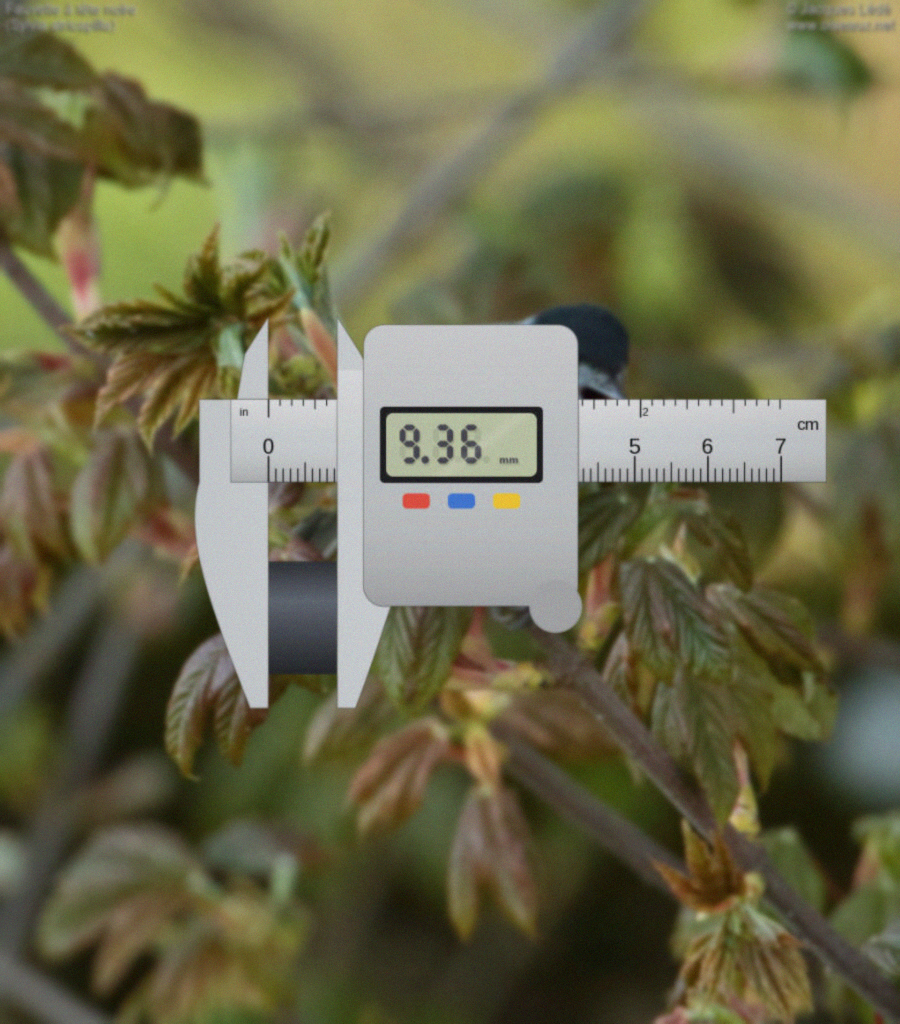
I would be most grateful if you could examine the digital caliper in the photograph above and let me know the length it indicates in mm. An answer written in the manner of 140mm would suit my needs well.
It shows 9.36mm
